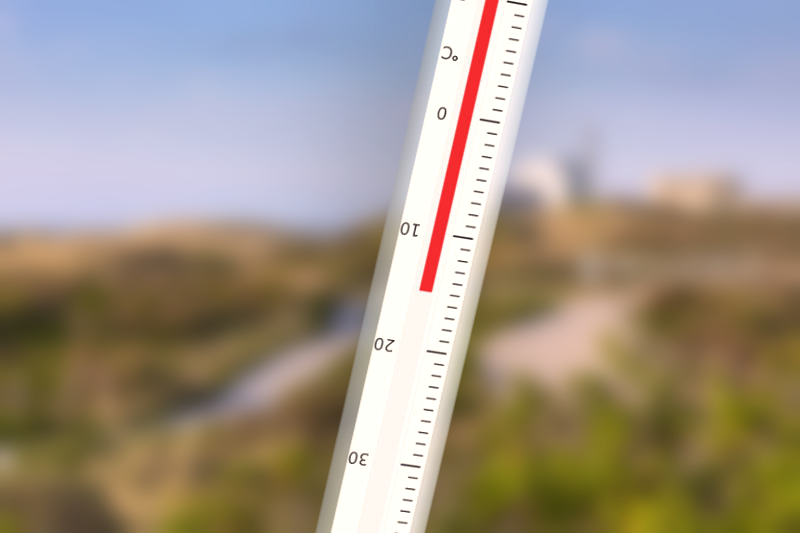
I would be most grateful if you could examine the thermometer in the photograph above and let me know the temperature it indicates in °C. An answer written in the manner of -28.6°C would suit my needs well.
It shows 15°C
